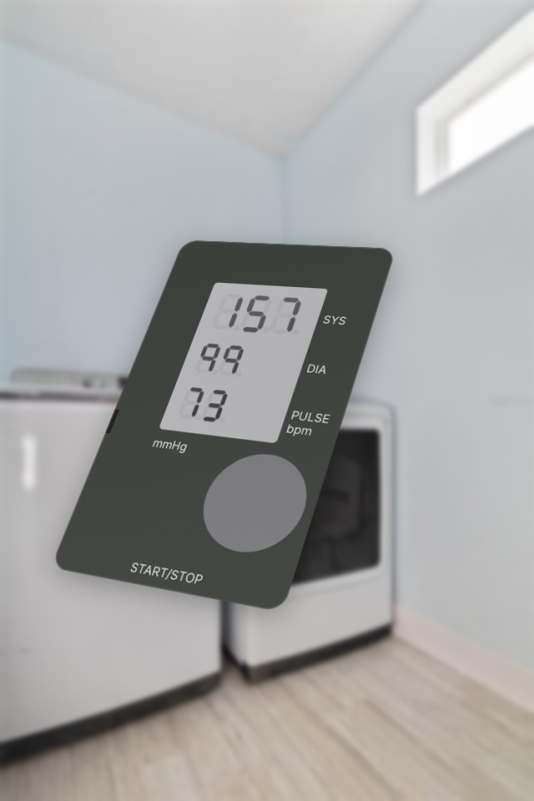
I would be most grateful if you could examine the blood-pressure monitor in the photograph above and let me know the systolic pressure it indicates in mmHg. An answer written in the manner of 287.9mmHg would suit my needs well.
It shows 157mmHg
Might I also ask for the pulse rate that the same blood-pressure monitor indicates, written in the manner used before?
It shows 73bpm
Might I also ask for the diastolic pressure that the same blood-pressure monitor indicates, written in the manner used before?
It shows 99mmHg
